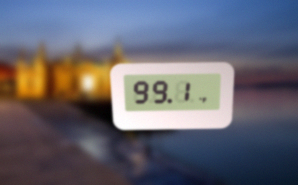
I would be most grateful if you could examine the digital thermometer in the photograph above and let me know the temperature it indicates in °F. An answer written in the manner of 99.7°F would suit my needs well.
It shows 99.1°F
